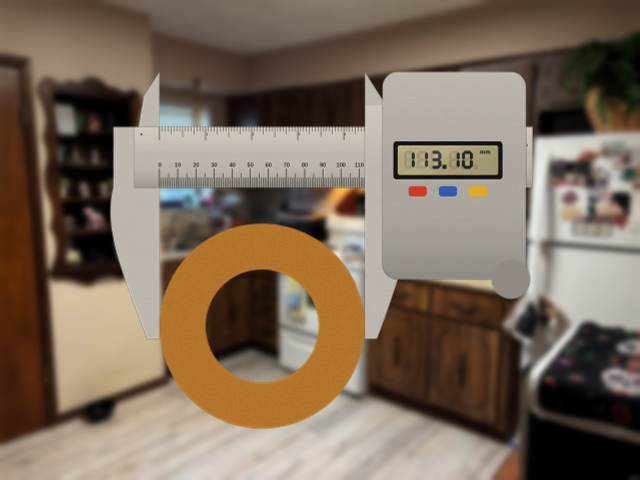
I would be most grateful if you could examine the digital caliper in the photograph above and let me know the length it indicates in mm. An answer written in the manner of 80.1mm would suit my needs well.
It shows 113.10mm
